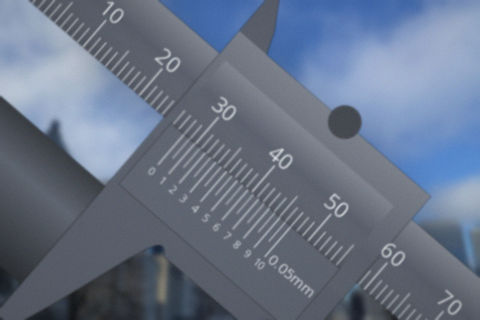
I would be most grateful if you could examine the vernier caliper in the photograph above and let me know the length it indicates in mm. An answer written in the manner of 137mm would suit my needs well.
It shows 28.0mm
